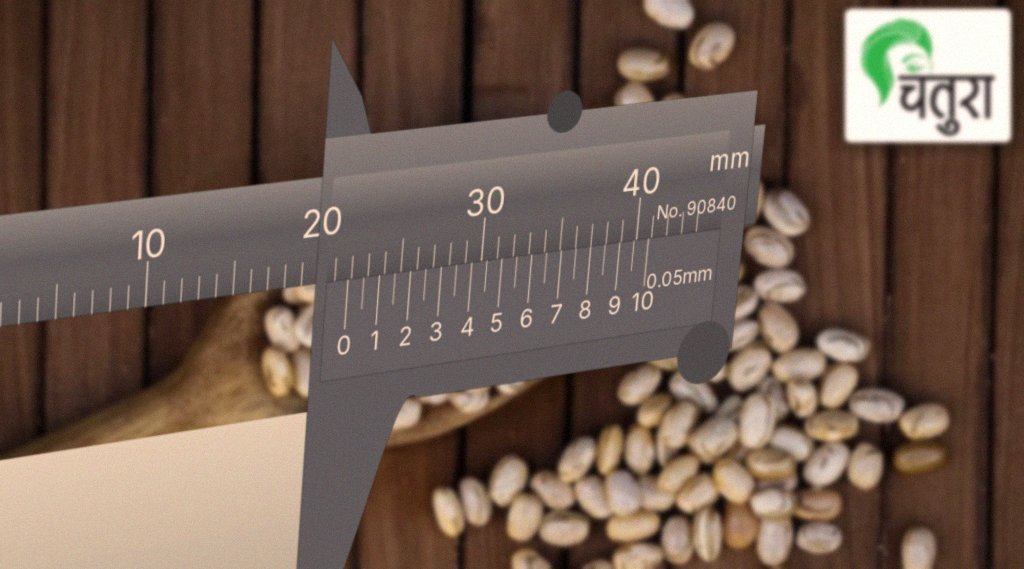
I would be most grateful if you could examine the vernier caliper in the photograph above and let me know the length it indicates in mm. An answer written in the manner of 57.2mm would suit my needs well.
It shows 21.8mm
